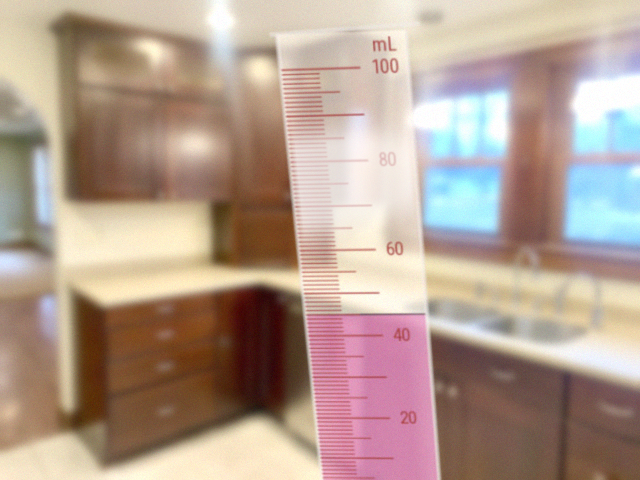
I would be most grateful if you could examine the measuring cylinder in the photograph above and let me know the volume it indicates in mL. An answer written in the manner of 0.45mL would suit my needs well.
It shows 45mL
